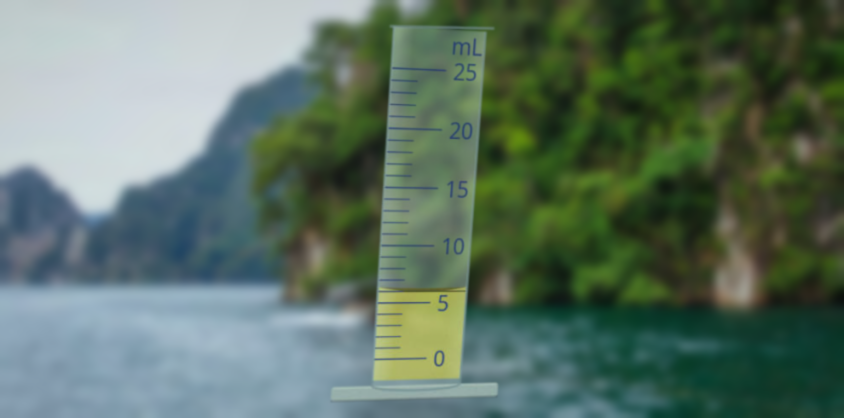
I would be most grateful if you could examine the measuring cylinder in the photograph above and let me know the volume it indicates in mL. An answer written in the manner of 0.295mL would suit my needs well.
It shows 6mL
